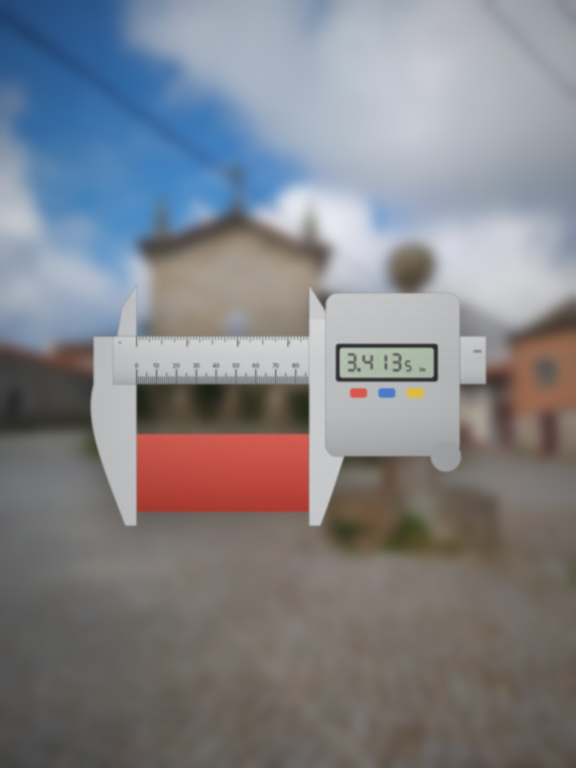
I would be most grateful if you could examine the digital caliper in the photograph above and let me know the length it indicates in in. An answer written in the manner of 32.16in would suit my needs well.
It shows 3.4135in
